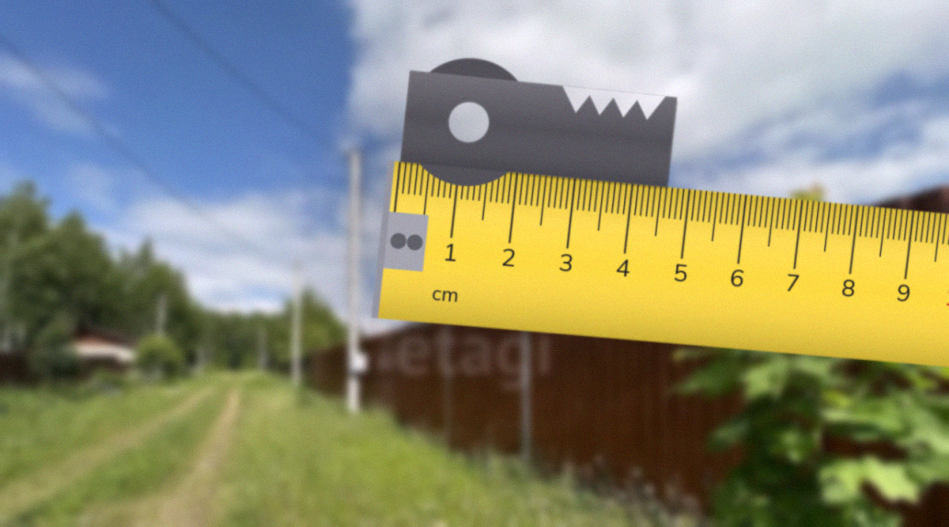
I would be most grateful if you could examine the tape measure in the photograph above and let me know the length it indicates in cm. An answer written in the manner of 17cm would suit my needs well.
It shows 4.6cm
